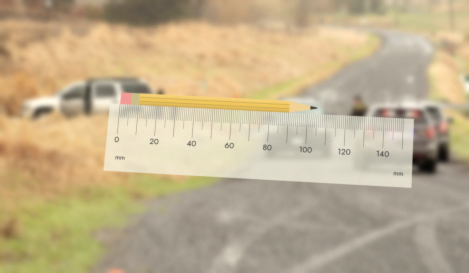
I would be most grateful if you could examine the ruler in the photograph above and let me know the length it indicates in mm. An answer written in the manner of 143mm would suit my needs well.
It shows 105mm
